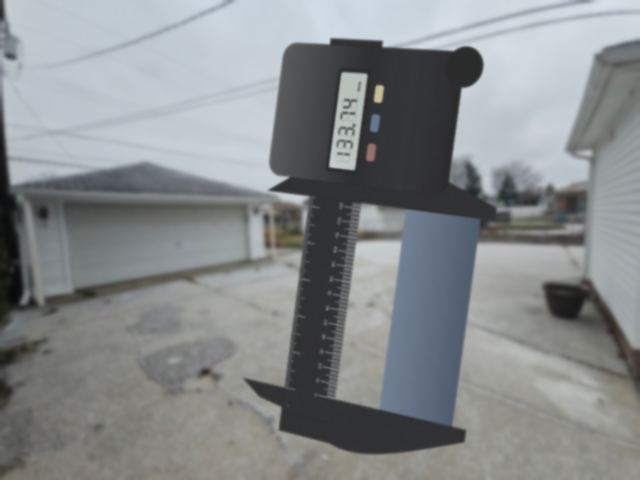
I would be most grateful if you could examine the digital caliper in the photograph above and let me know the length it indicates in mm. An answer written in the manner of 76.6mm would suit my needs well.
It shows 133.74mm
